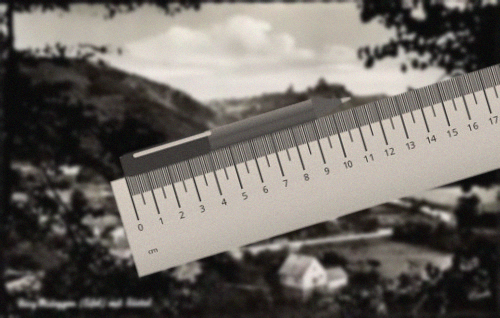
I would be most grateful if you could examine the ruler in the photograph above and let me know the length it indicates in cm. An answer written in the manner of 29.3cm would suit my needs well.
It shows 11cm
